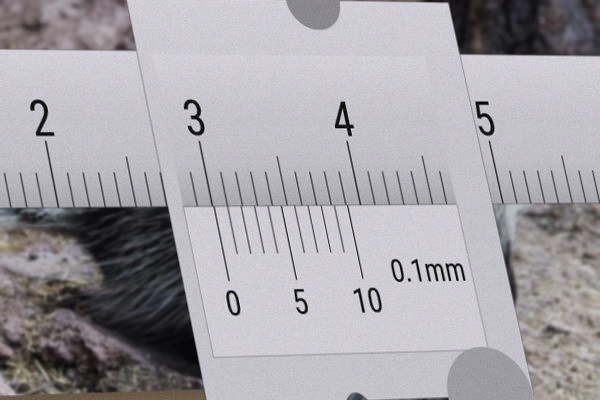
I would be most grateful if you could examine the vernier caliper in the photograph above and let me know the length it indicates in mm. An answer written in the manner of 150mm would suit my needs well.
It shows 30.1mm
